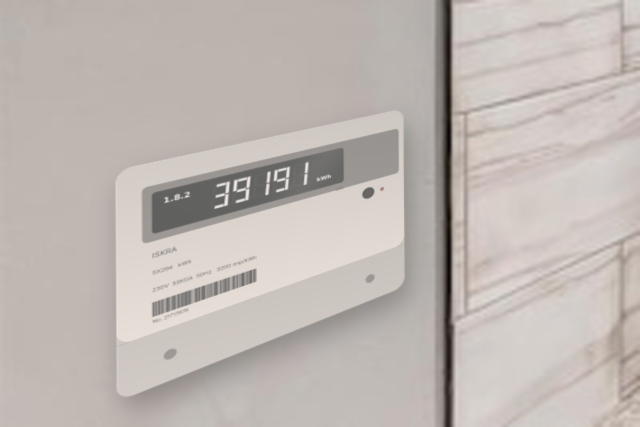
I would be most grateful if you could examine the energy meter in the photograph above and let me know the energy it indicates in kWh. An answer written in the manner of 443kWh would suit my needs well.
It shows 39191kWh
